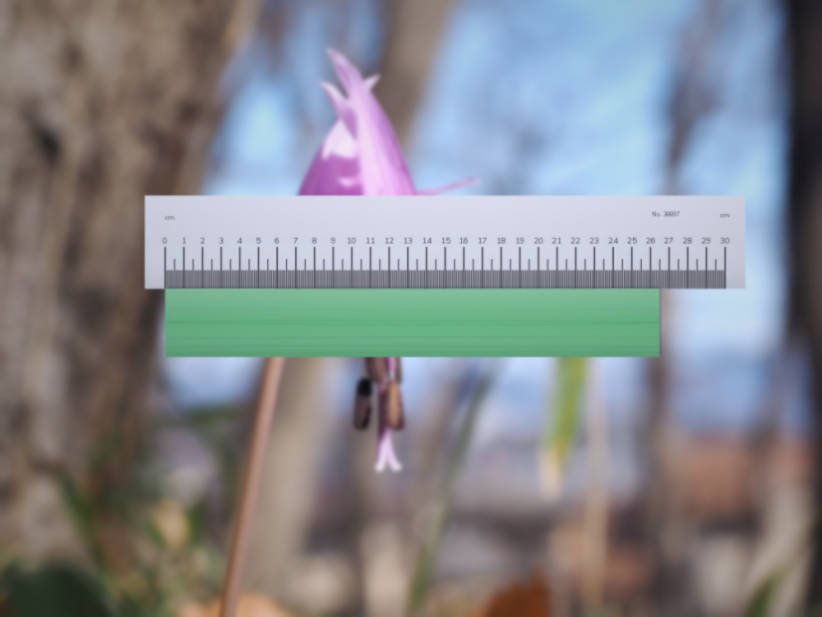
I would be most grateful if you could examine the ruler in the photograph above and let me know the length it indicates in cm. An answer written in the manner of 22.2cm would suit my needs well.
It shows 26.5cm
